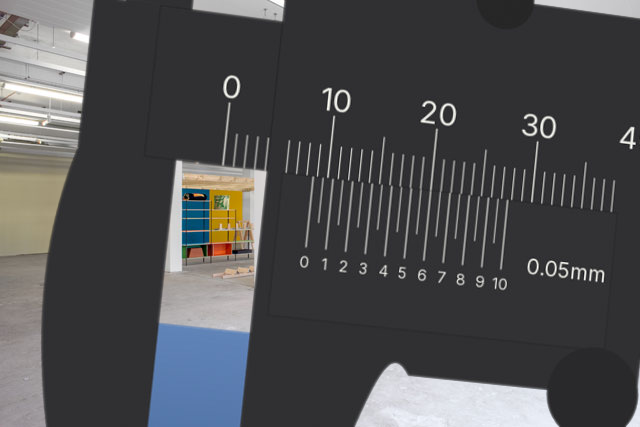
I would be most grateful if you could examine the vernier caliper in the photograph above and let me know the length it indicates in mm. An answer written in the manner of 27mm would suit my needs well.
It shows 8.6mm
